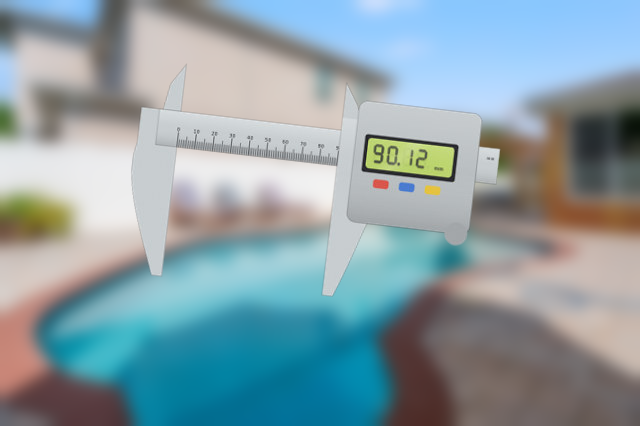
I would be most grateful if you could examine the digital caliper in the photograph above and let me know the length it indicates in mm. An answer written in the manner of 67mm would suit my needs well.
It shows 90.12mm
